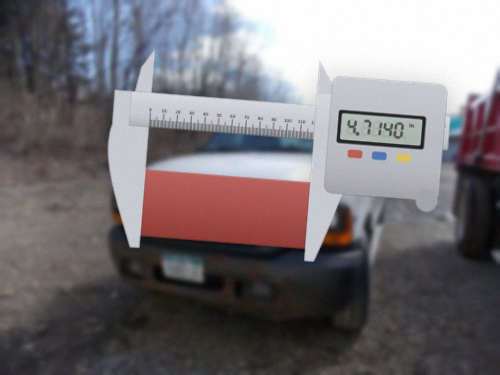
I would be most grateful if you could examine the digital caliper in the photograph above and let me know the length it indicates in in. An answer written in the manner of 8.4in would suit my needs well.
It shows 4.7140in
